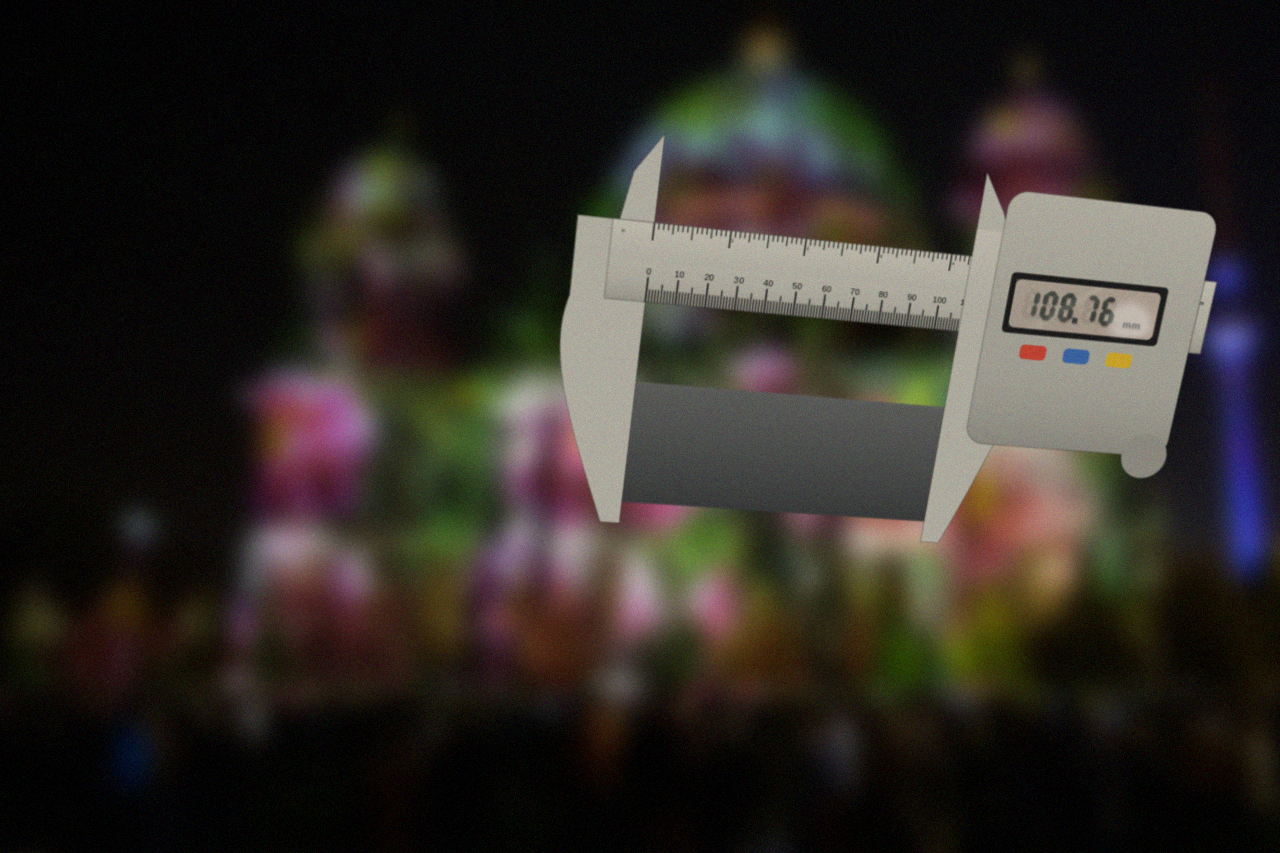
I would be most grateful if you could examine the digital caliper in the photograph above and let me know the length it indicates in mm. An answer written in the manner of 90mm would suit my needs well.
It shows 108.76mm
